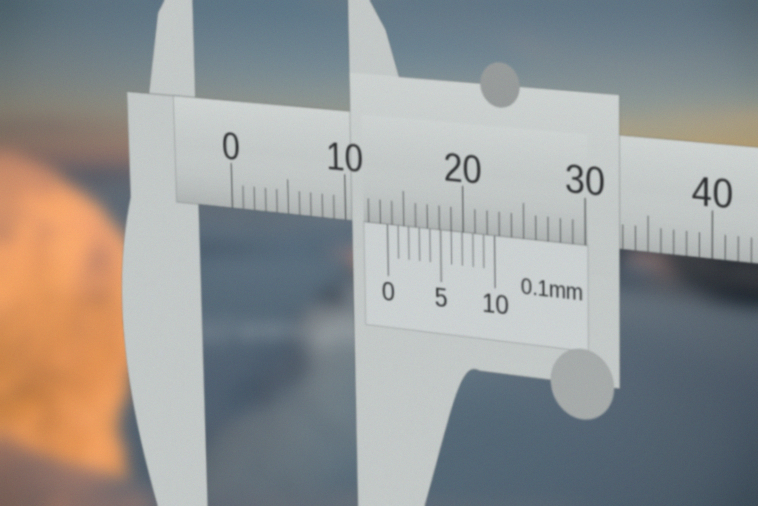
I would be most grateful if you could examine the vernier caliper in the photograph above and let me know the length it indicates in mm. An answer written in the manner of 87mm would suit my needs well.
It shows 13.6mm
